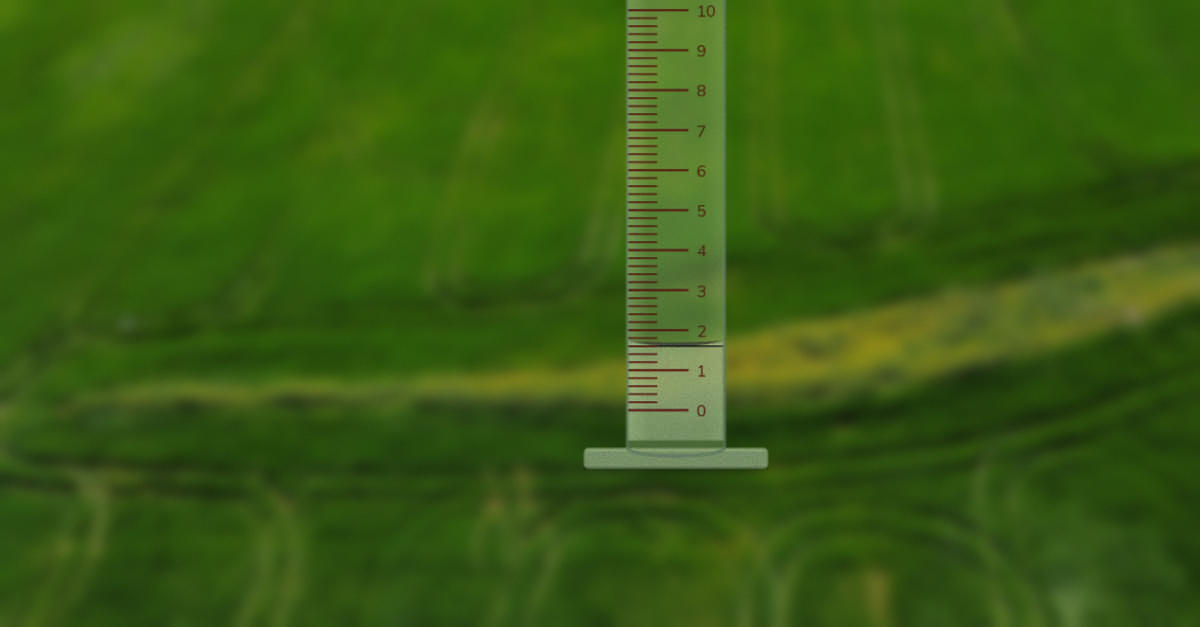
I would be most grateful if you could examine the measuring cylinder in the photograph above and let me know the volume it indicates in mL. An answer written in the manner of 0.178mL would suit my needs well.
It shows 1.6mL
